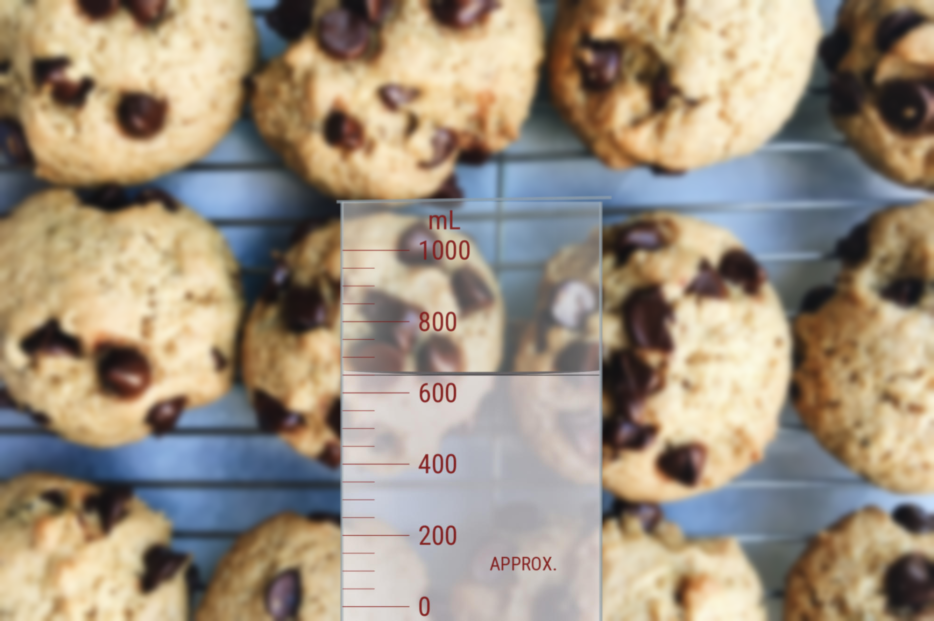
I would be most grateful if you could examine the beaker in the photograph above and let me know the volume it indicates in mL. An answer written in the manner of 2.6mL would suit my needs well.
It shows 650mL
